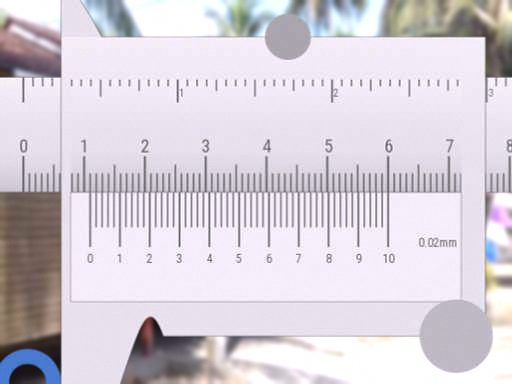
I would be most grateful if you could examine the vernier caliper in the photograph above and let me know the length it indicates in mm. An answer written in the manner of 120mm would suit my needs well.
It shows 11.0mm
